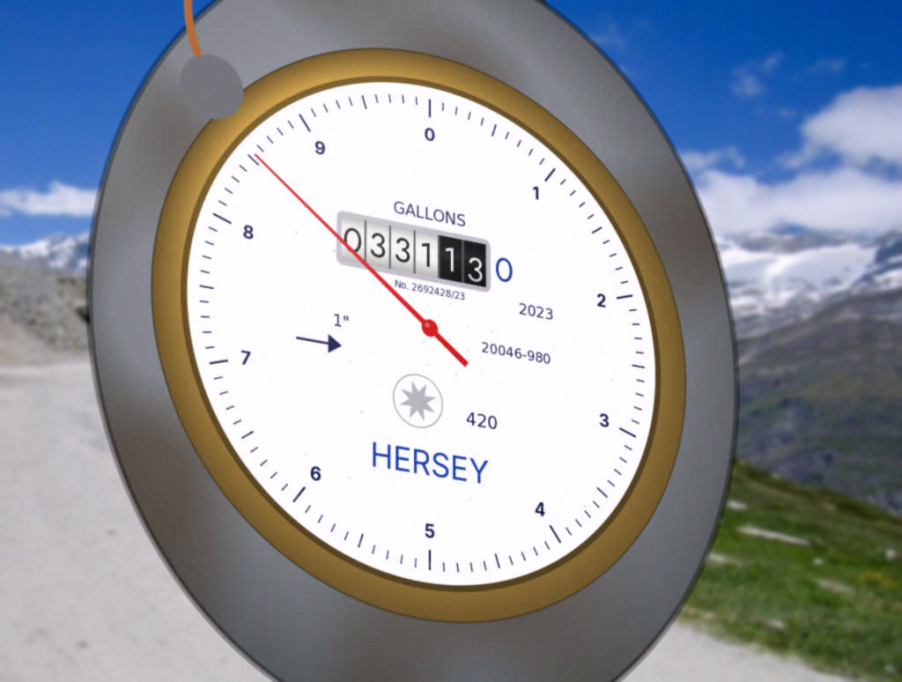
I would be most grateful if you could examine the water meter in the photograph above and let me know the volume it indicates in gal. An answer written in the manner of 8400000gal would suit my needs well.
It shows 331128.5gal
